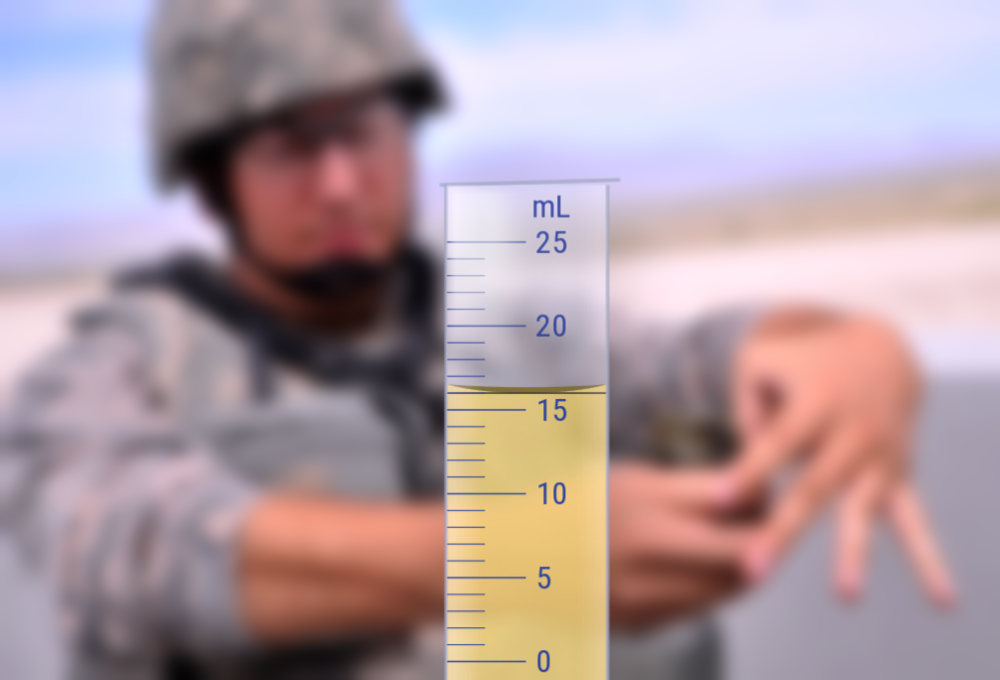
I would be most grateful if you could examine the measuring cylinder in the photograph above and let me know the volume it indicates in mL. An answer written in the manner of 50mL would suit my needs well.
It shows 16mL
